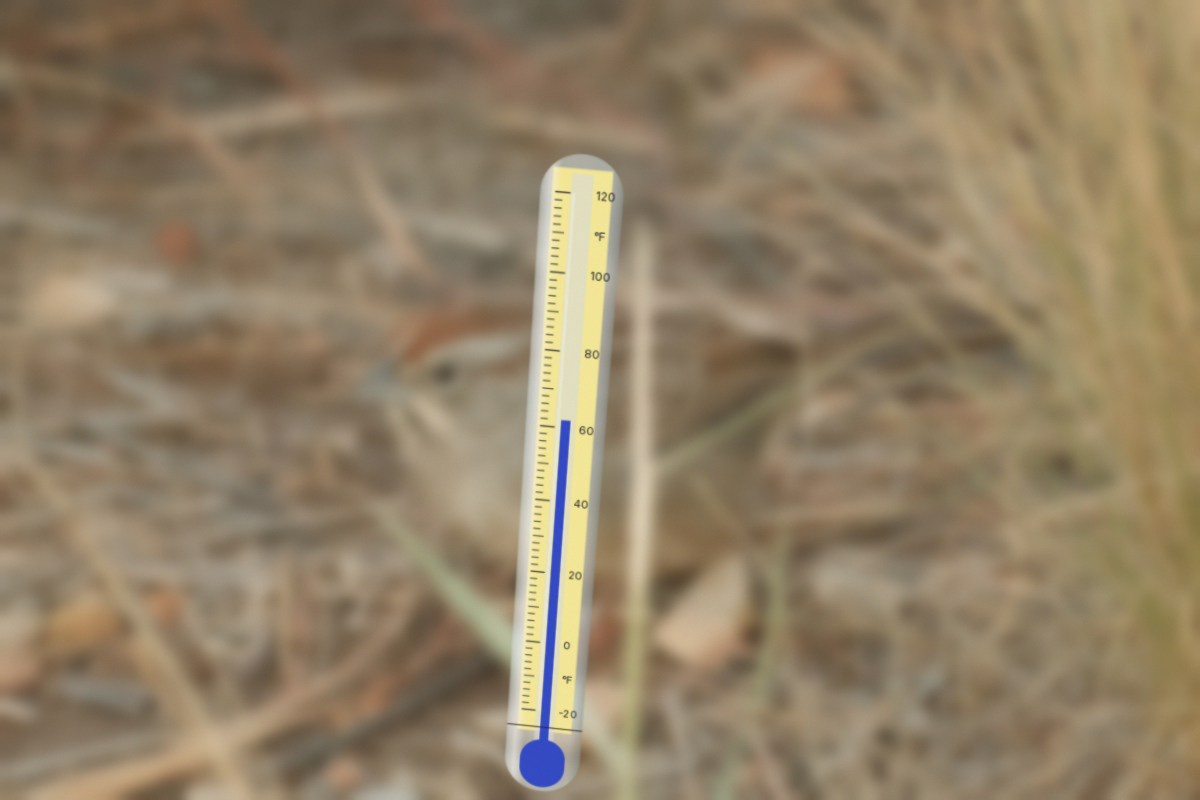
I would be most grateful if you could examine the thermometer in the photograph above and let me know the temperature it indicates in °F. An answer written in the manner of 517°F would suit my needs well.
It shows 62°F
